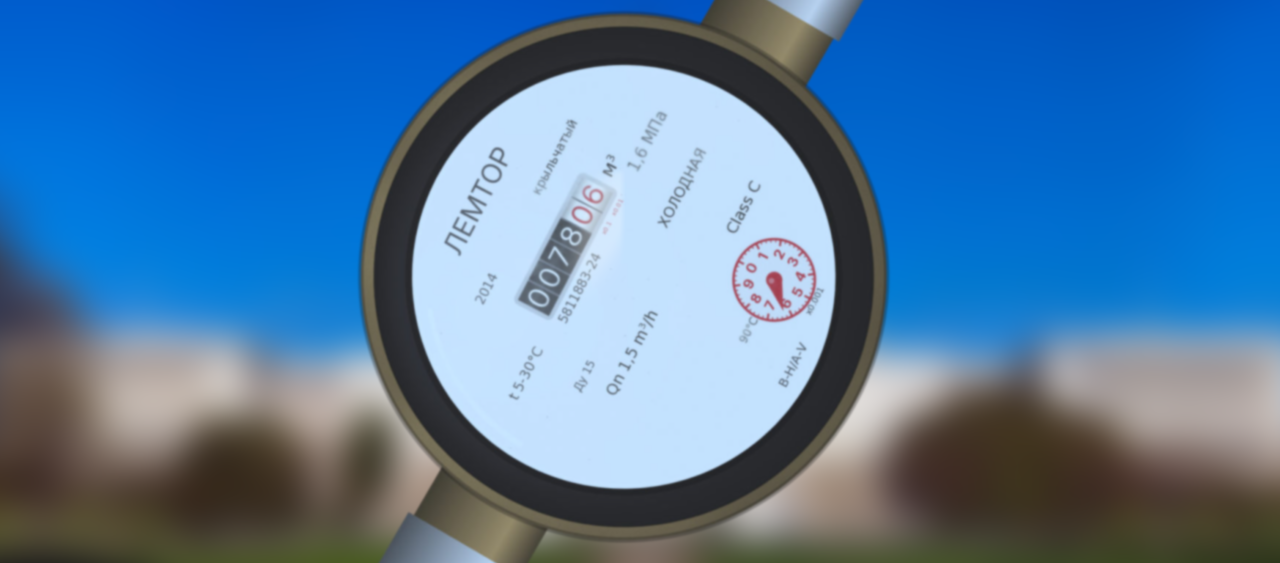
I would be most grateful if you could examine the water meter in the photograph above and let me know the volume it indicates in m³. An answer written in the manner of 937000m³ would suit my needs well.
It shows 78.066m³
